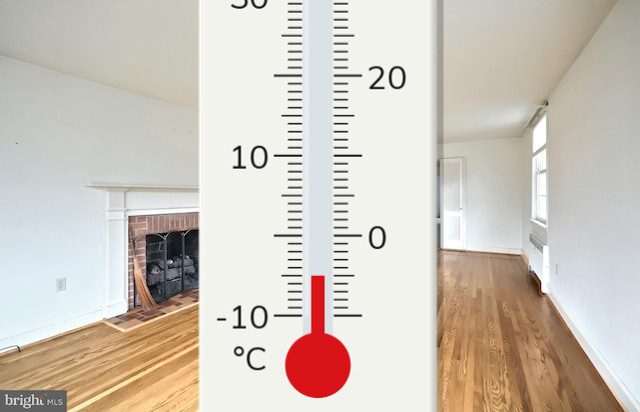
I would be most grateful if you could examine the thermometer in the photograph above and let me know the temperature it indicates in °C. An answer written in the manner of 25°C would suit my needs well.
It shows -5°C
